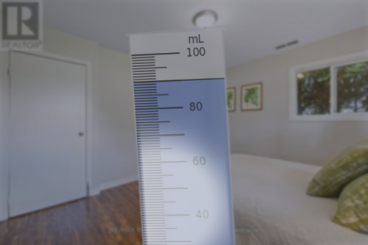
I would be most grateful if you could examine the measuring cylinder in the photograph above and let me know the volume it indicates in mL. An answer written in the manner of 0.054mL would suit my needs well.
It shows 90mL
